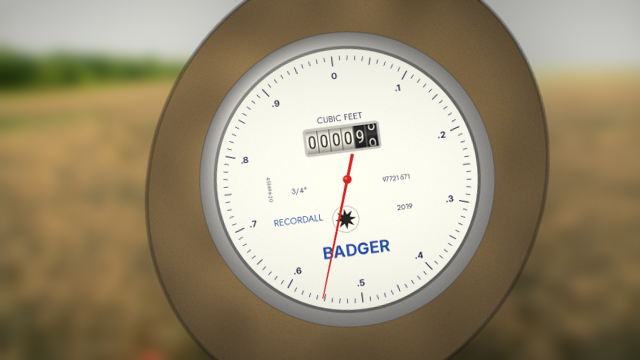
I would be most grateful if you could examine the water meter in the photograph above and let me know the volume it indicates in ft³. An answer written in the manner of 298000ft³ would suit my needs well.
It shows 98.55ft³
